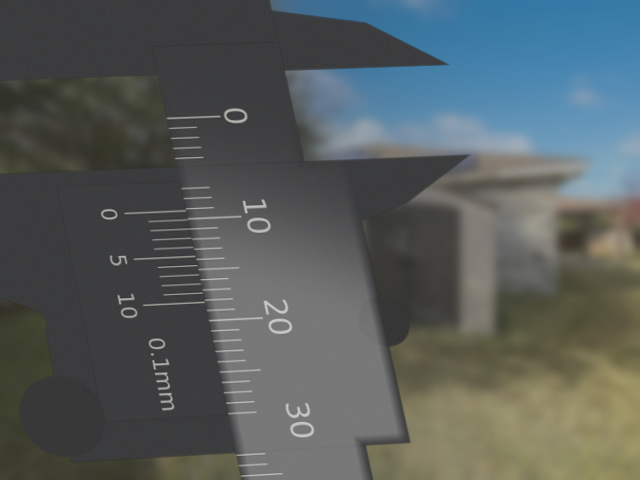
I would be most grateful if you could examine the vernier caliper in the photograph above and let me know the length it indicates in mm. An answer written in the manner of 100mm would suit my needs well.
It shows 9.2mm
